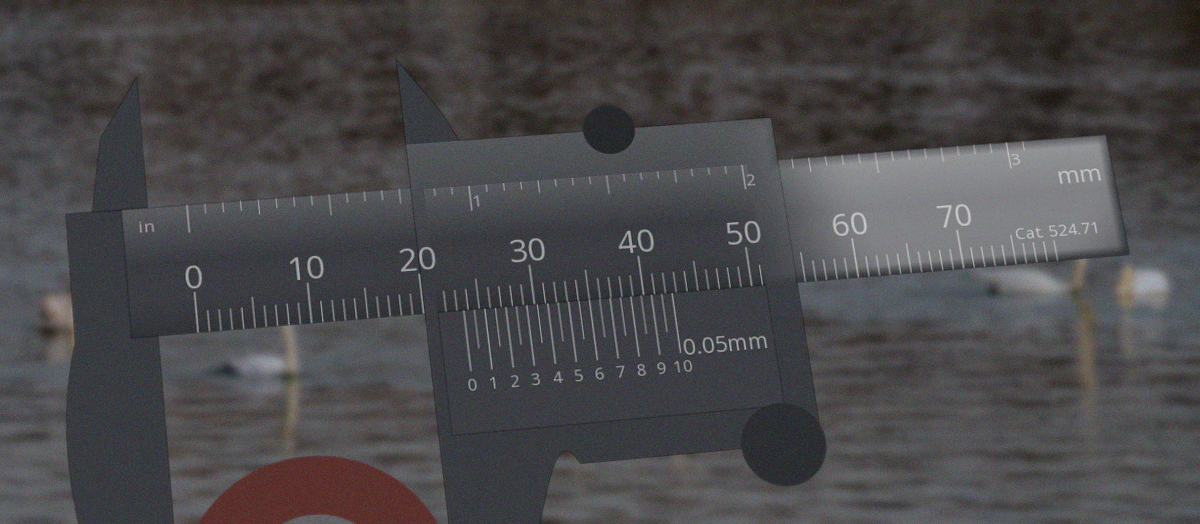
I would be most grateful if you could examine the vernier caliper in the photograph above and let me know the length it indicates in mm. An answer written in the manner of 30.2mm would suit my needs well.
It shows 23.6mm
